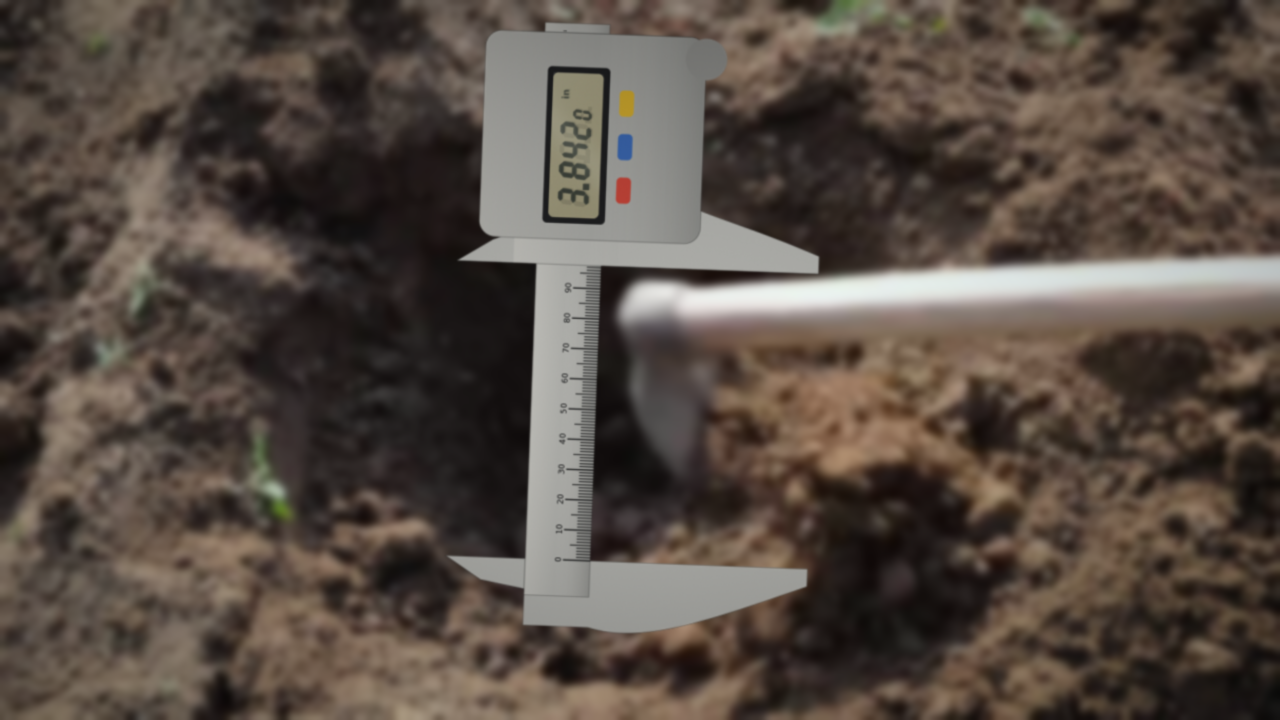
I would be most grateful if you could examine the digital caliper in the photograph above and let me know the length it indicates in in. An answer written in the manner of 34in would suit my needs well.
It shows 3.8420in
